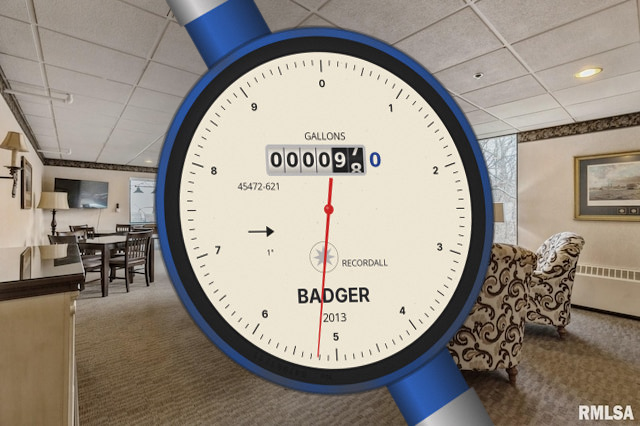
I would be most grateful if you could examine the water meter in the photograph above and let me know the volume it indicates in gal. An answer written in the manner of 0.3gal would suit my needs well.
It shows 975.2gal
